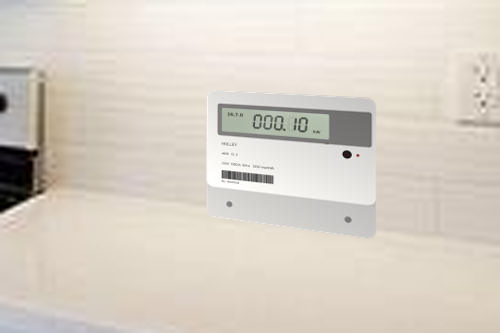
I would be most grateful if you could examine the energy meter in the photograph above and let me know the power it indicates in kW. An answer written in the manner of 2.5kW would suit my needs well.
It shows 0.10kW
